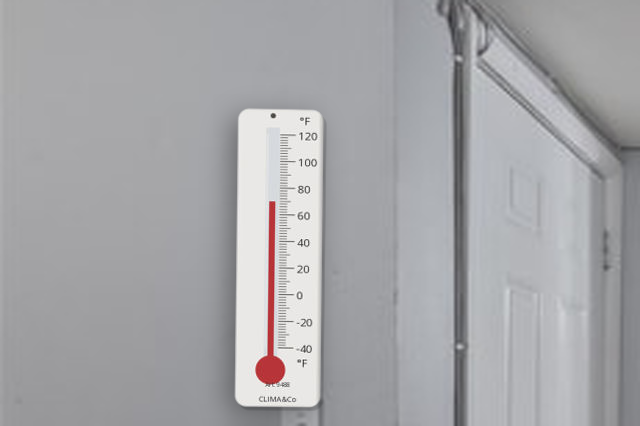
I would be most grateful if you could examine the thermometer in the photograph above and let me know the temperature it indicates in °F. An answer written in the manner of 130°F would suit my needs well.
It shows 70°F
